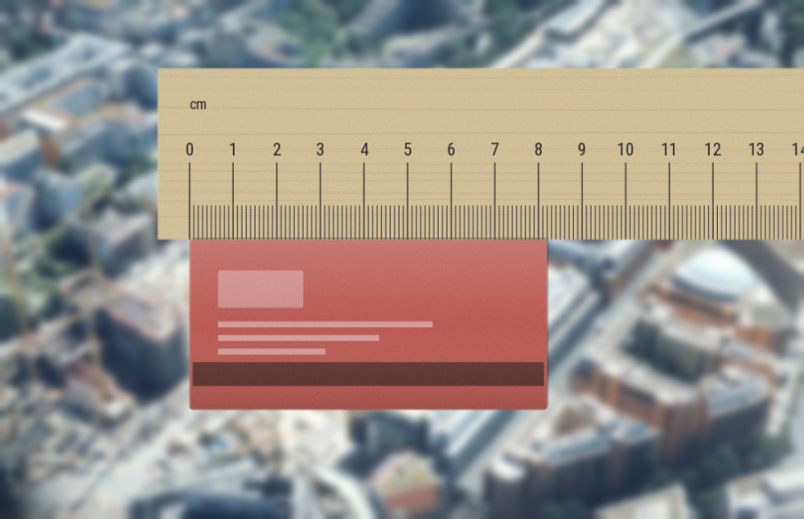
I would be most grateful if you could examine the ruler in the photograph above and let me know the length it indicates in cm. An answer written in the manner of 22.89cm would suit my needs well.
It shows 8.2cm
